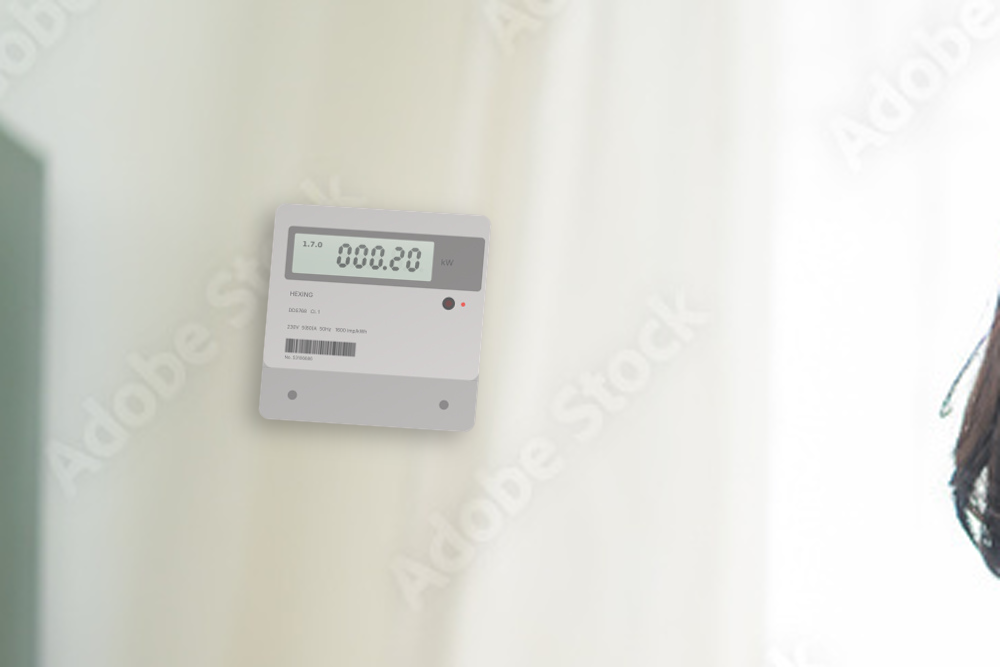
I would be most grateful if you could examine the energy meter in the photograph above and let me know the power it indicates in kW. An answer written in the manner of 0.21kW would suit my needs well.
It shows 0.20kW
